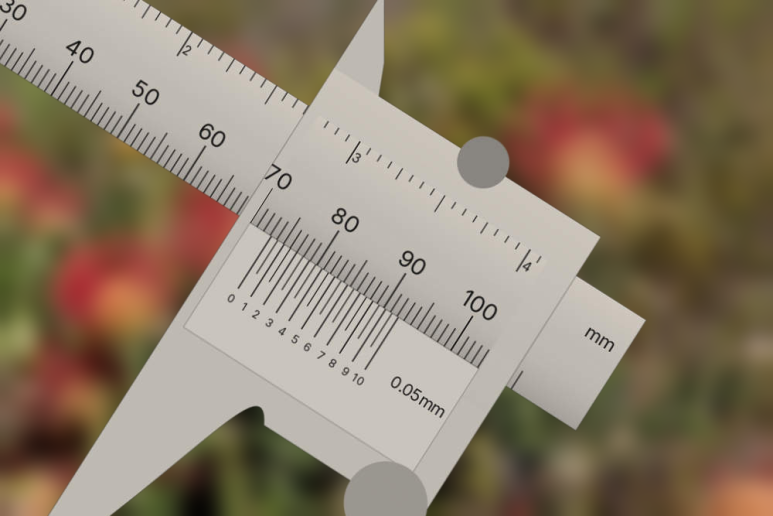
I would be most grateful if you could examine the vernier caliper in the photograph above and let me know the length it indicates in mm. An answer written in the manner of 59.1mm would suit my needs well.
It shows 73.2mm
